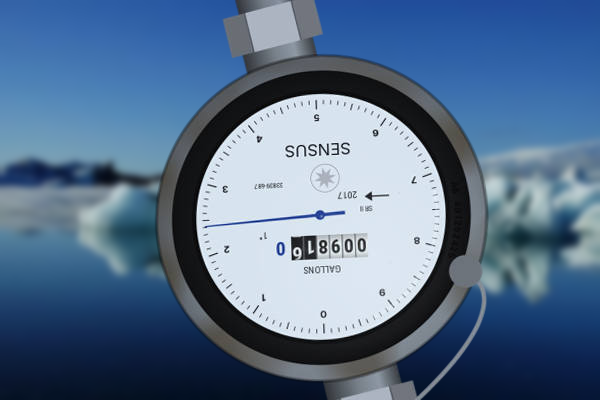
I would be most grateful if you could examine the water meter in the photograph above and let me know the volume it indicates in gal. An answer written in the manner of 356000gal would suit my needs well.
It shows 98162.4gal
